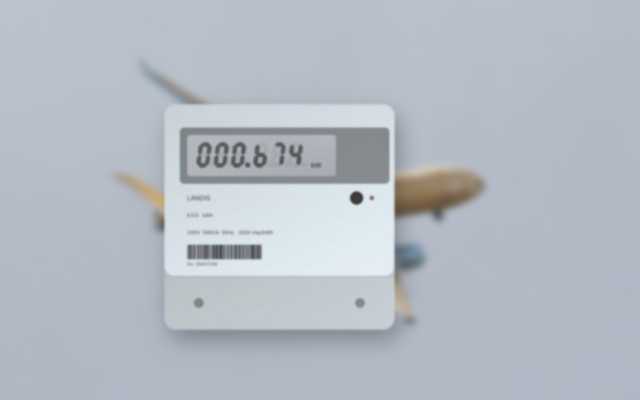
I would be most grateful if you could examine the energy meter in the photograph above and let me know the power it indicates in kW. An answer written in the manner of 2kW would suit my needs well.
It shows 0.674kW
